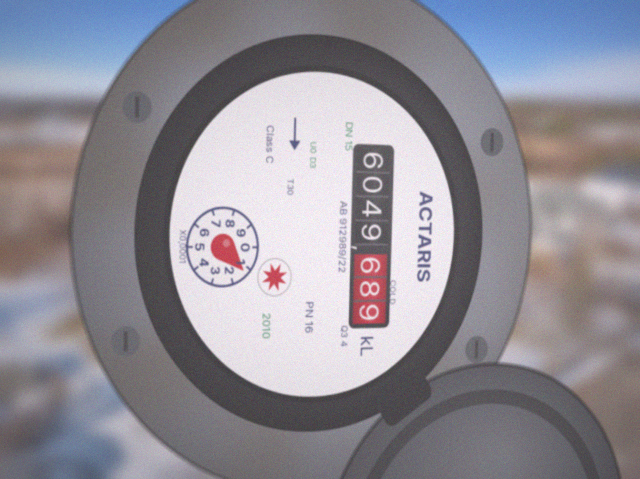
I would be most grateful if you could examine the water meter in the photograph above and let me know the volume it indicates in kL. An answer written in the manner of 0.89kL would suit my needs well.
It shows 6049.6891kL
